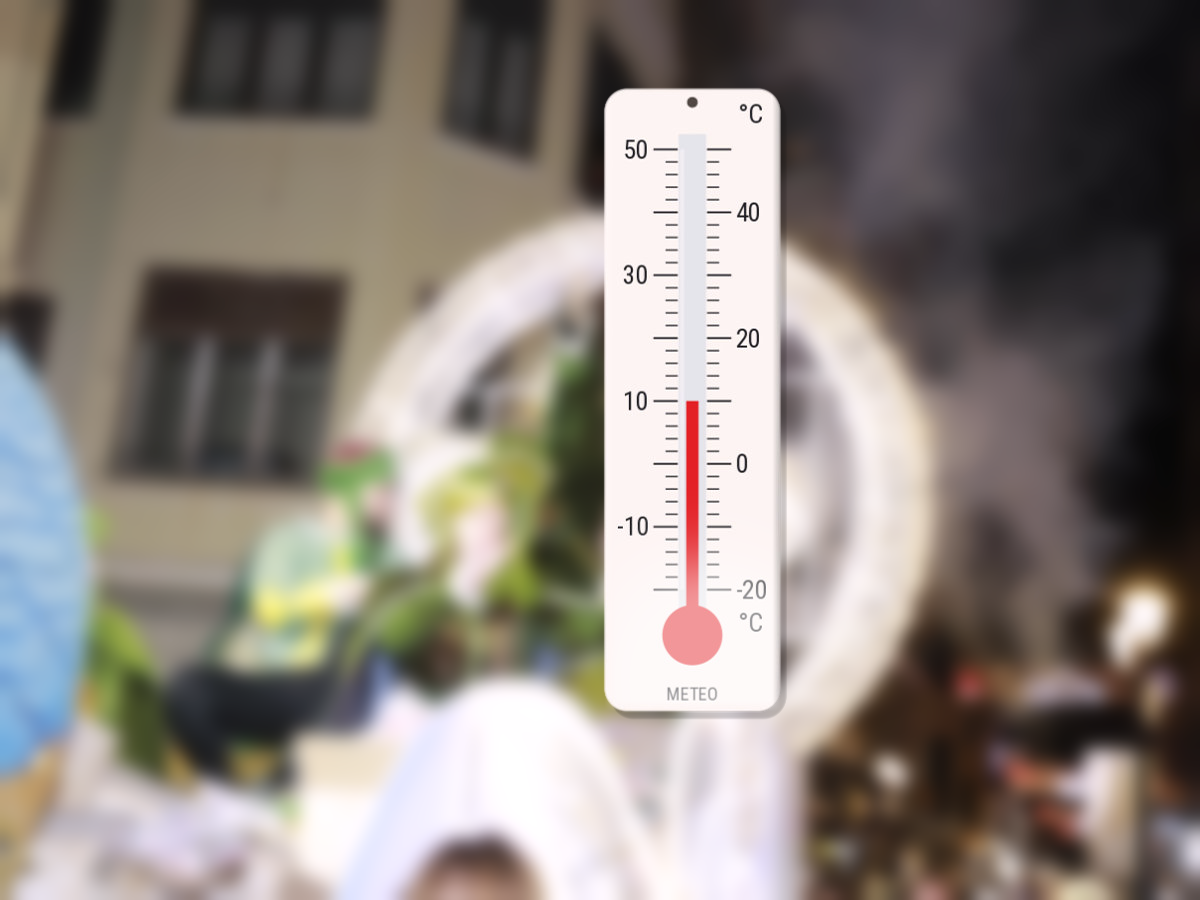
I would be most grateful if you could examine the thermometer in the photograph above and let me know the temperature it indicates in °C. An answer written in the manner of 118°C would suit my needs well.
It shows 10°C
